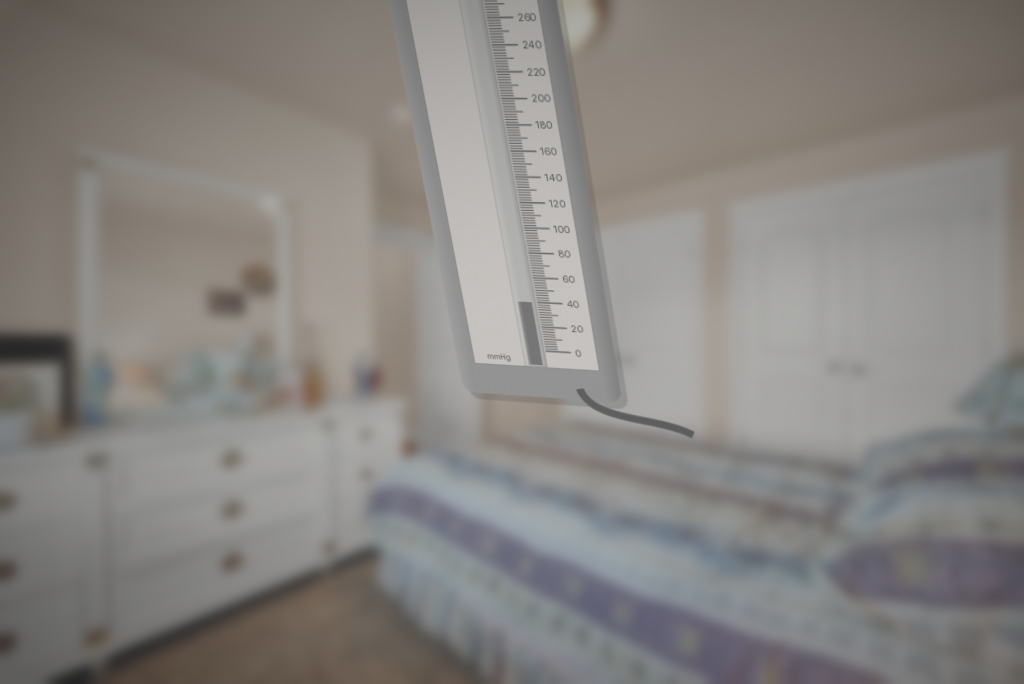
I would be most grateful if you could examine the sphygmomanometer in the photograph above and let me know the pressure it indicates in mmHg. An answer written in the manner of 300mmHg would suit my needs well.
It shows 40mmHg
